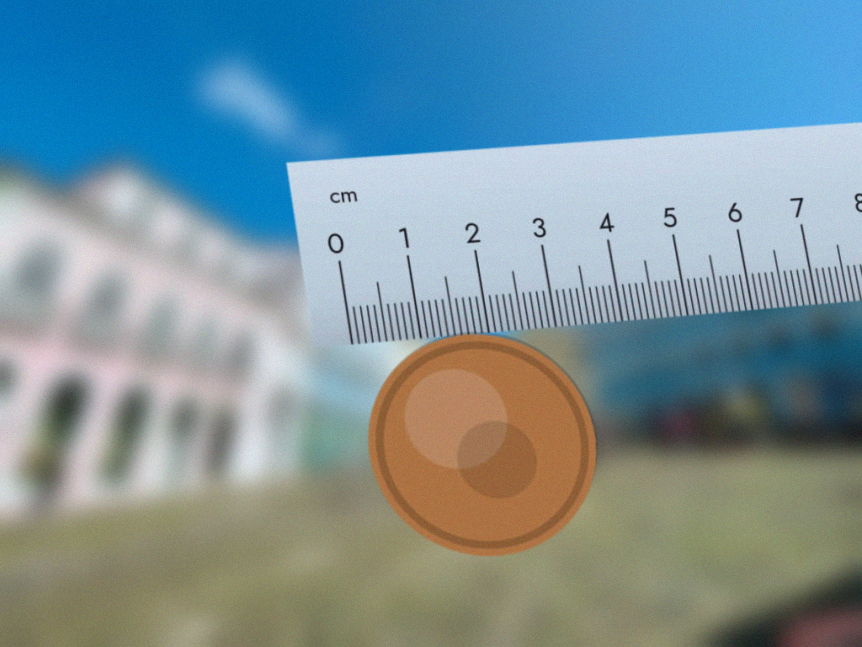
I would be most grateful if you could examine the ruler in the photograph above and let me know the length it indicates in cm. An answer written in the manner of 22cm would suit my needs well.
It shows 3.3cm
